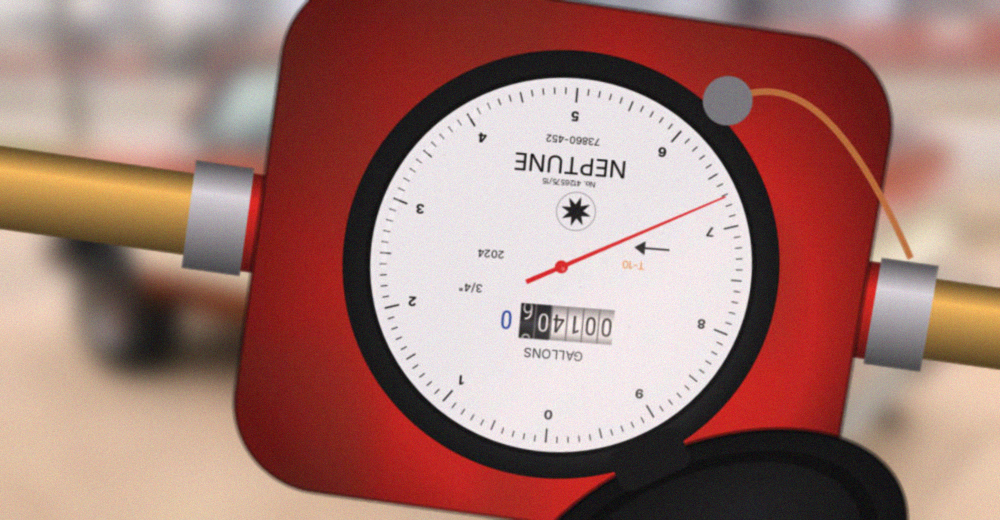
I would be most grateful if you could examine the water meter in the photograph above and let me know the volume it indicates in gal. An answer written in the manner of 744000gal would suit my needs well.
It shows 14056.7gal
